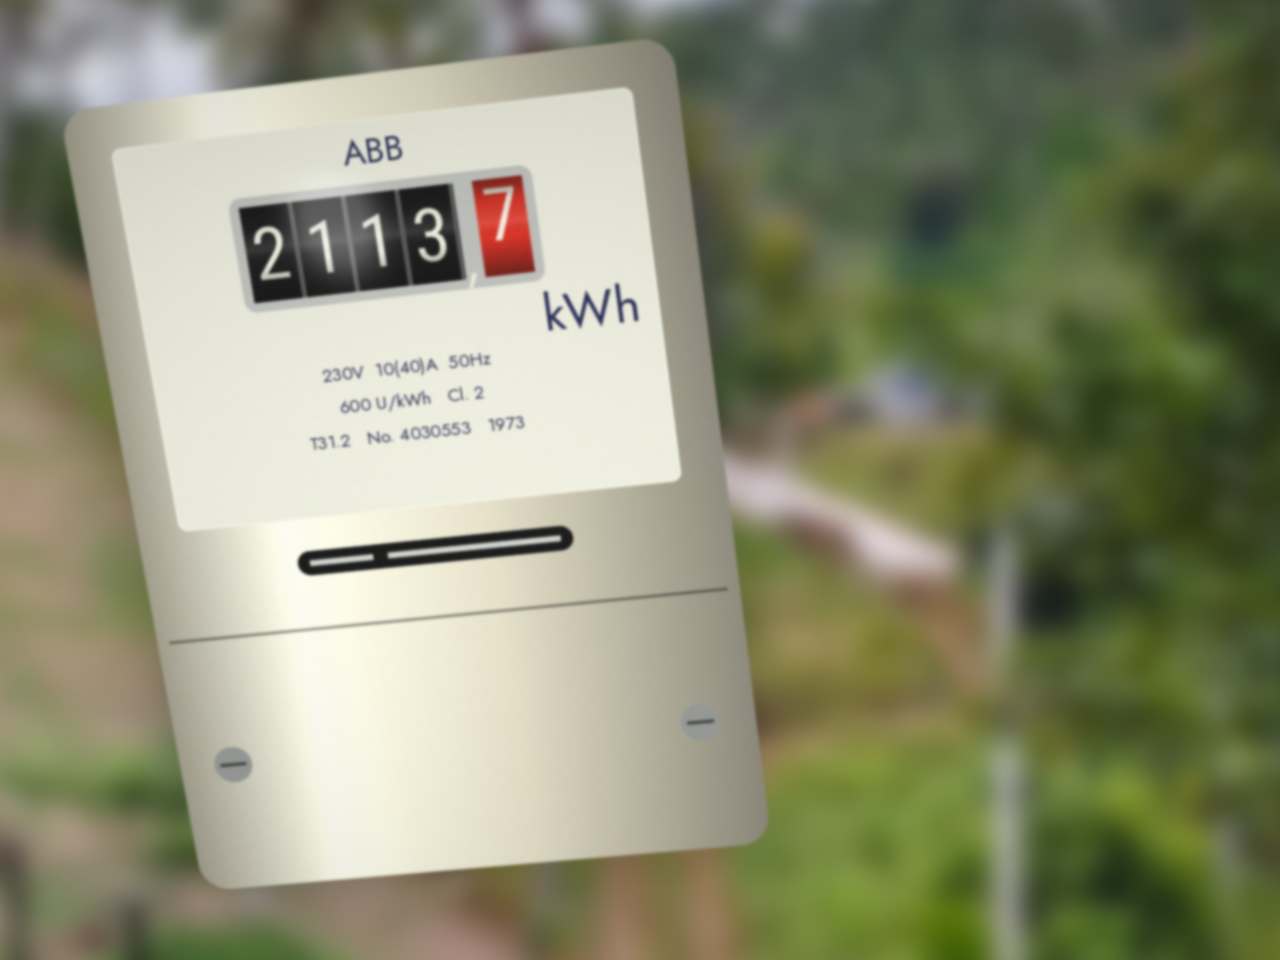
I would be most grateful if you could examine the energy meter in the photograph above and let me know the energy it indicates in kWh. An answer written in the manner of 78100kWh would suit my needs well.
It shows 2113.7kWh
